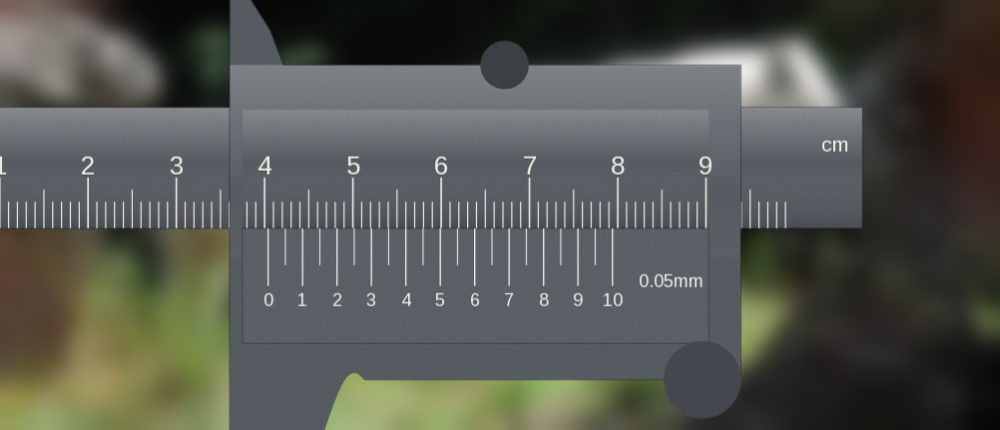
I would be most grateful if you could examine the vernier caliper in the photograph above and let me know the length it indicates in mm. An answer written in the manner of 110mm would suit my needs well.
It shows 40.4mm
